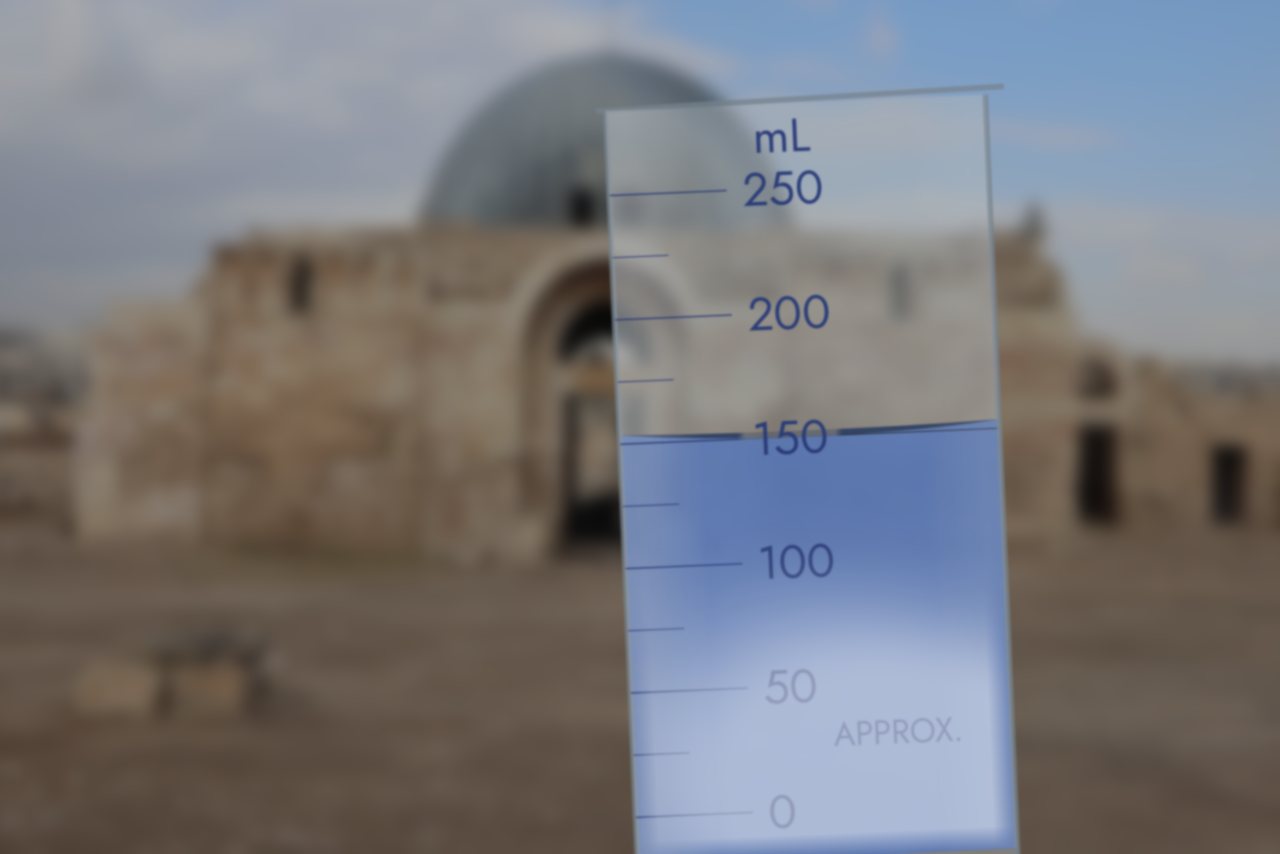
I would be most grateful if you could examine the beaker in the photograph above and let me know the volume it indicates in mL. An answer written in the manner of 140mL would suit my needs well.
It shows 150mL
